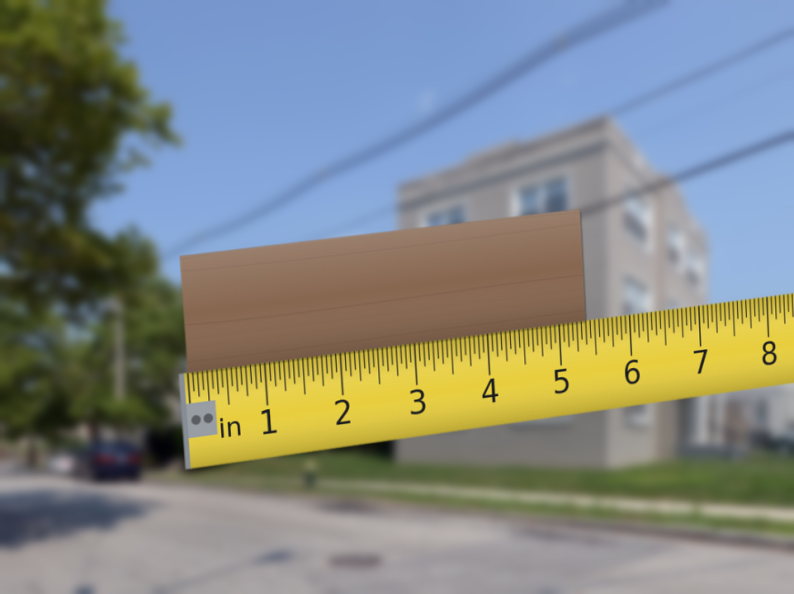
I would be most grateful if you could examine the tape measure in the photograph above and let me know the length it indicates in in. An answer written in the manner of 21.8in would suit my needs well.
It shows 5.375in
